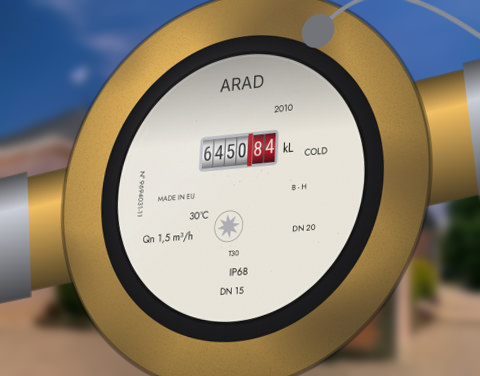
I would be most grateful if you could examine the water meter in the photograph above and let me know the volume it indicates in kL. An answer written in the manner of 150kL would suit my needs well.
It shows 6450.84kL
